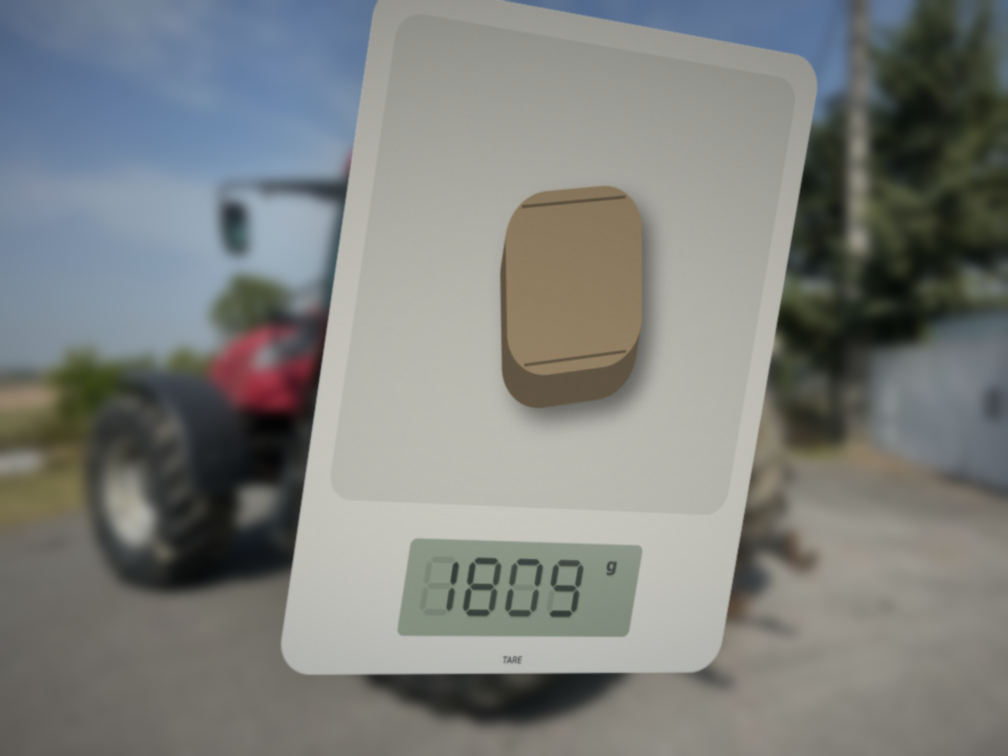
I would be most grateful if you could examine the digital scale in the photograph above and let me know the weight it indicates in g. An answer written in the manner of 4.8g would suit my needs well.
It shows 1809g
